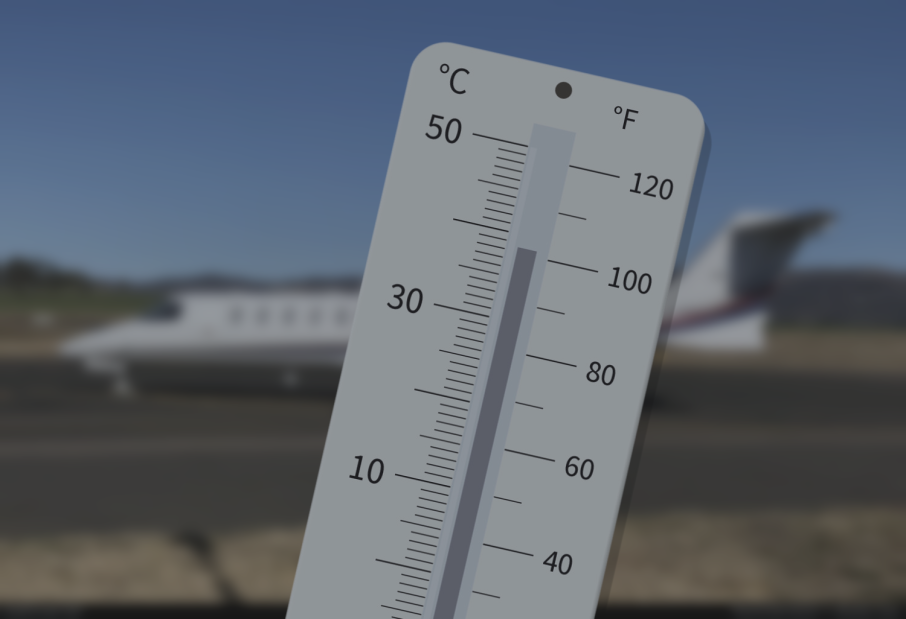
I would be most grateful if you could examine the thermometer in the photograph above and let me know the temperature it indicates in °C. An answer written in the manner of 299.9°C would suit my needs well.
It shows 38.5°C
